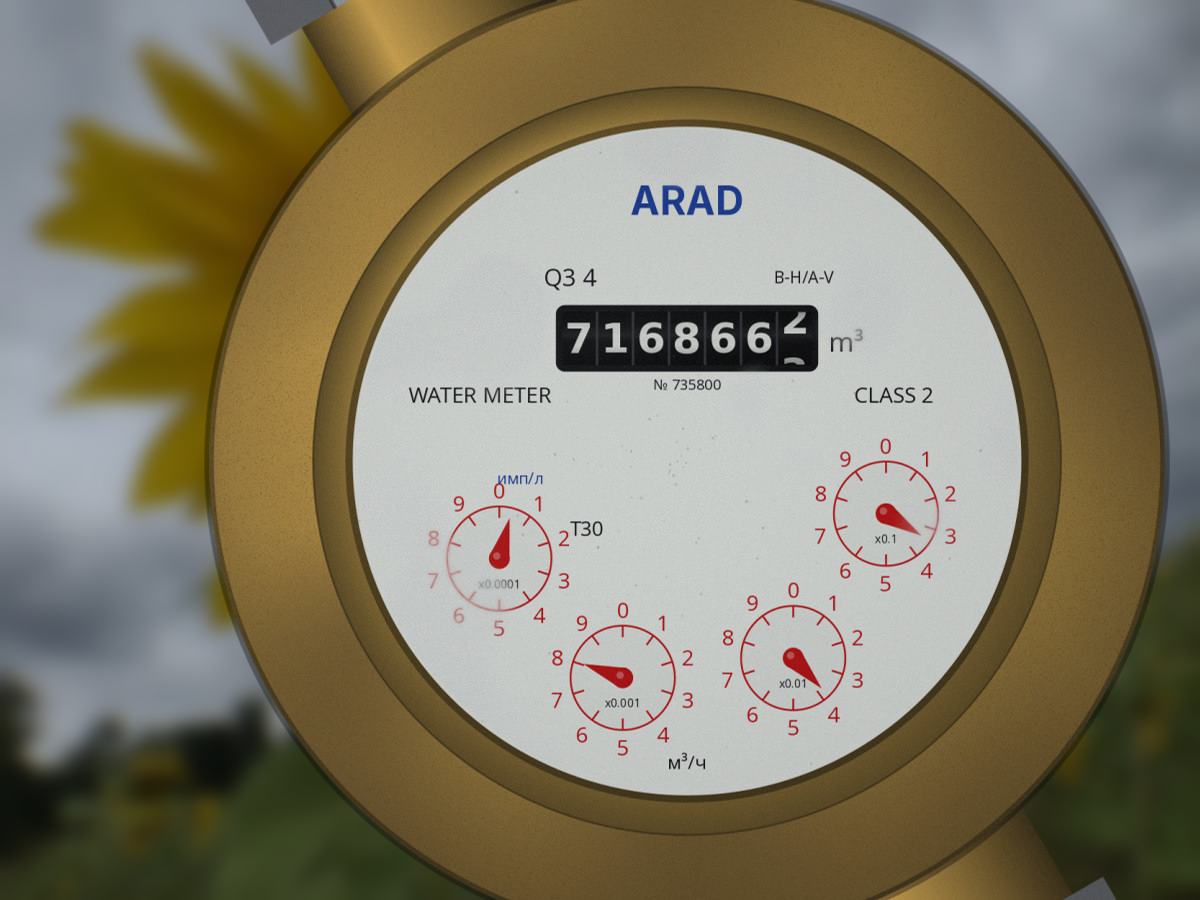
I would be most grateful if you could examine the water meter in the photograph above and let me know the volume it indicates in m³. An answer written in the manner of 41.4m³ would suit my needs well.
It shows 7168662.3380m³
